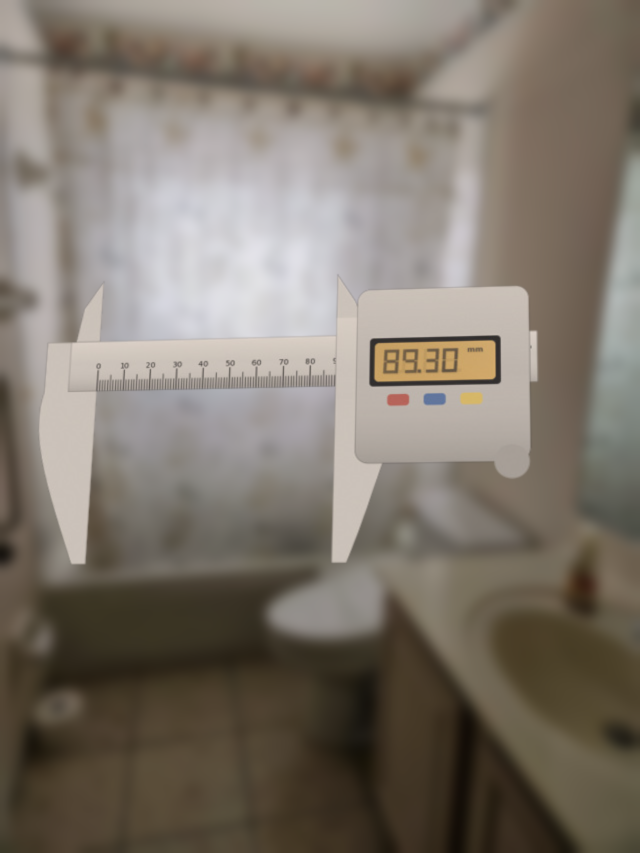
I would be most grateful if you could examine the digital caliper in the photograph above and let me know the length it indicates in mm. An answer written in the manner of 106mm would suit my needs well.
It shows 89.30mm
